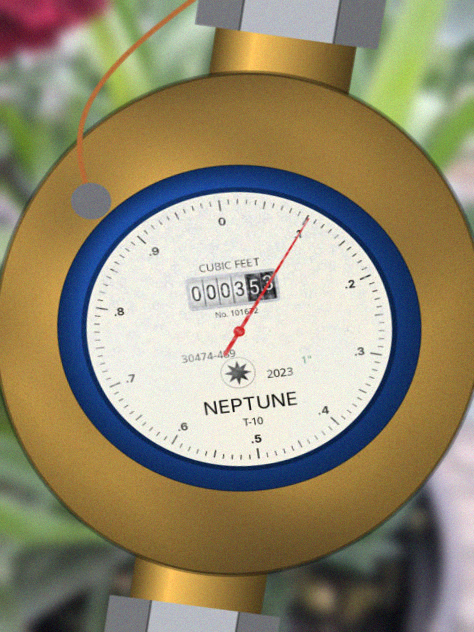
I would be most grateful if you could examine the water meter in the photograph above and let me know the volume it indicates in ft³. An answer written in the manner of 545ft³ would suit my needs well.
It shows 353.10ft³
